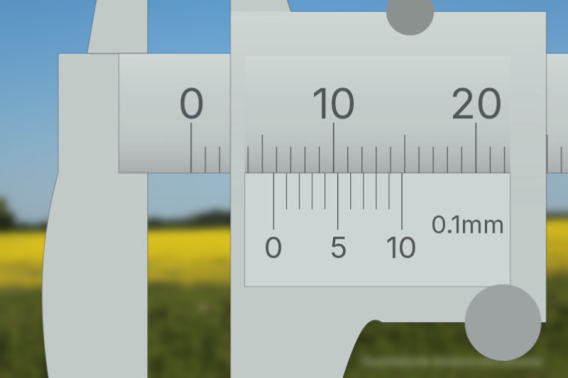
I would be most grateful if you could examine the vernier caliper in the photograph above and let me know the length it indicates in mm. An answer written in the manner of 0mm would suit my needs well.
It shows 5.8mm
